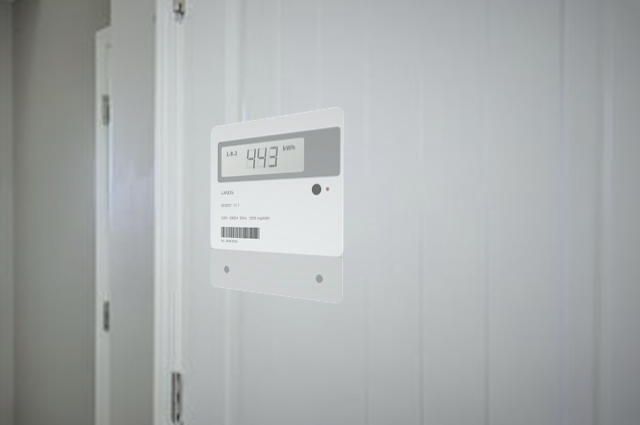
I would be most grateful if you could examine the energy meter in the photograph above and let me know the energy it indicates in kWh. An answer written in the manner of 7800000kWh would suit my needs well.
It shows 443kWh
